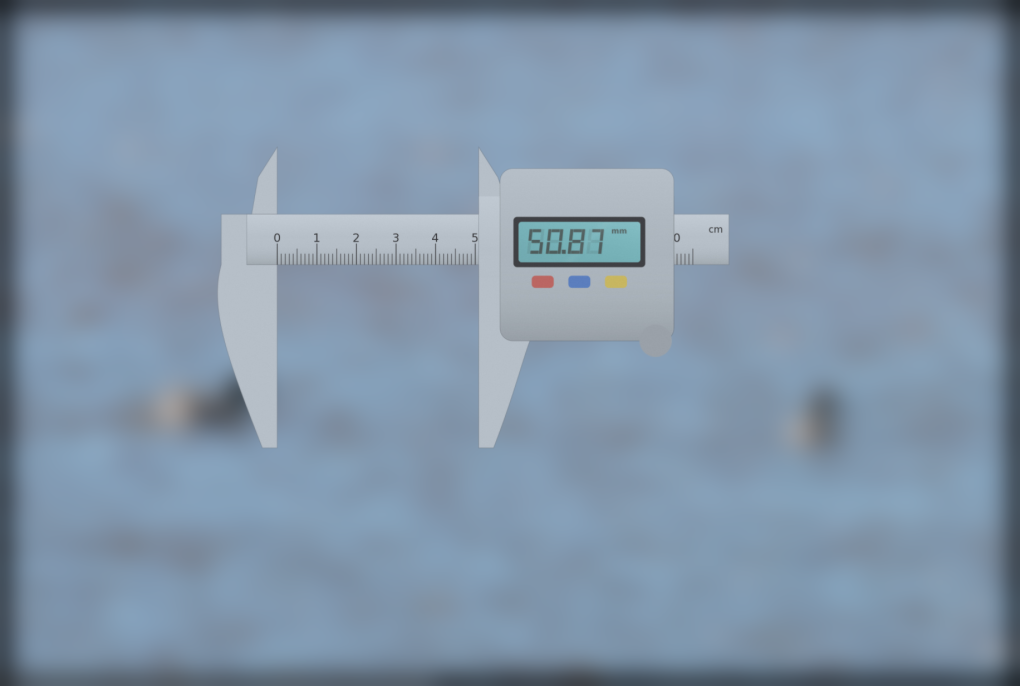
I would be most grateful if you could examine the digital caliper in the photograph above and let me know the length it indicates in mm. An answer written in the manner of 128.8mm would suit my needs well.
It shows 50.87mm
